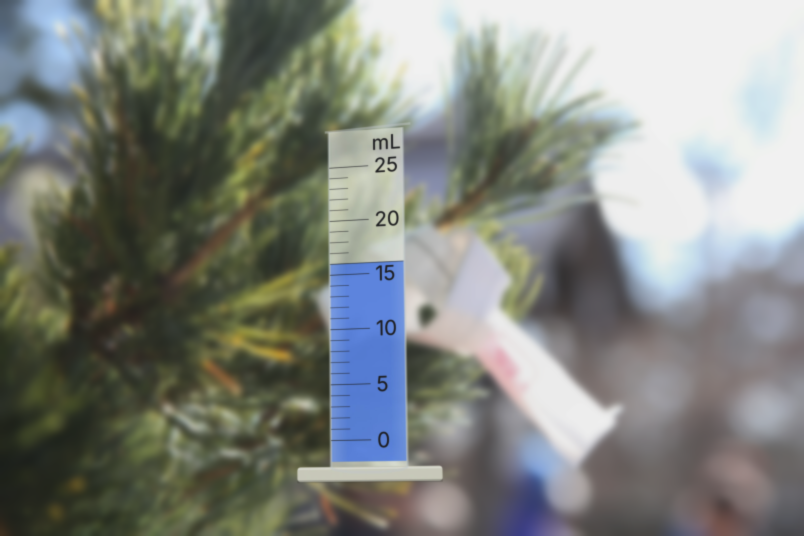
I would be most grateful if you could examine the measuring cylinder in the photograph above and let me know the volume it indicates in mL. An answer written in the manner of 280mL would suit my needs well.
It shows 16mL
